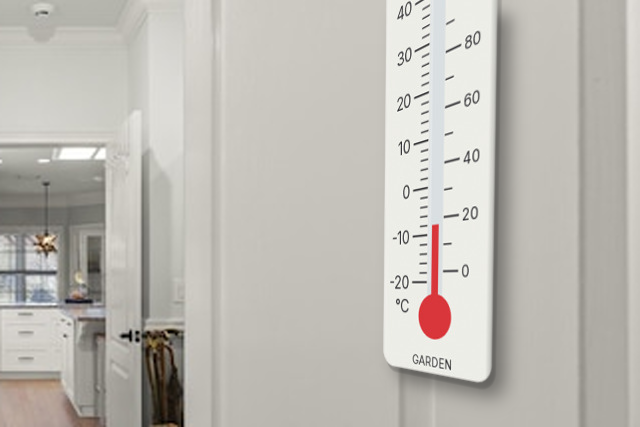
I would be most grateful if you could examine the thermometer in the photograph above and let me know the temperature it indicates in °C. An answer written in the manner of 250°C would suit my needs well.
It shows -8°C
